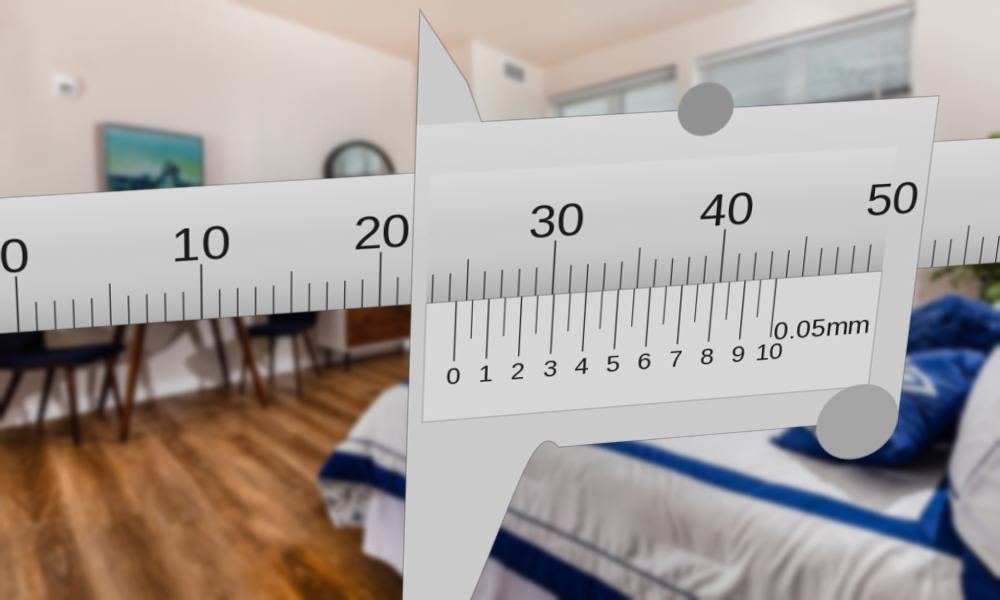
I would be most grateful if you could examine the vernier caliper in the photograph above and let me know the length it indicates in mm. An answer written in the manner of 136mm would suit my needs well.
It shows 24.4mm
